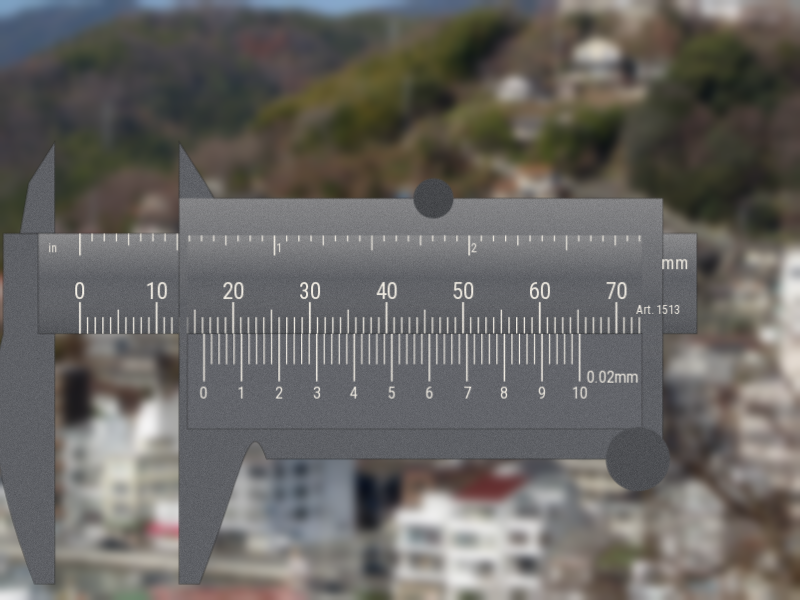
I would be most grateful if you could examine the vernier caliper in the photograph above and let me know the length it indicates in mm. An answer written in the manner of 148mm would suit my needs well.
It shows 16.2mm
